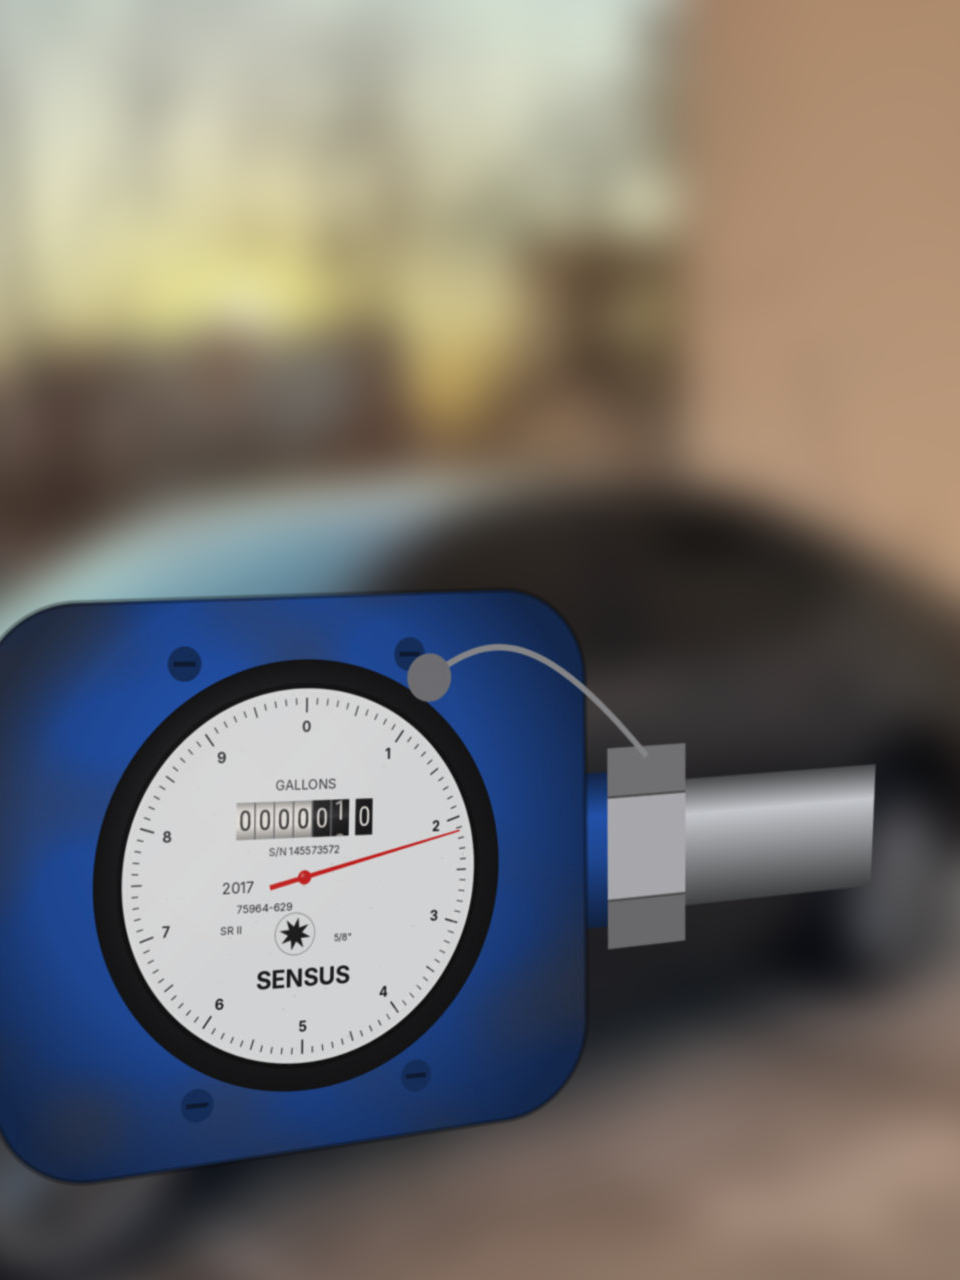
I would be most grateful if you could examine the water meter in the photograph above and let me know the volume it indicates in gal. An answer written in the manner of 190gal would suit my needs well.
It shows 12.1gal
